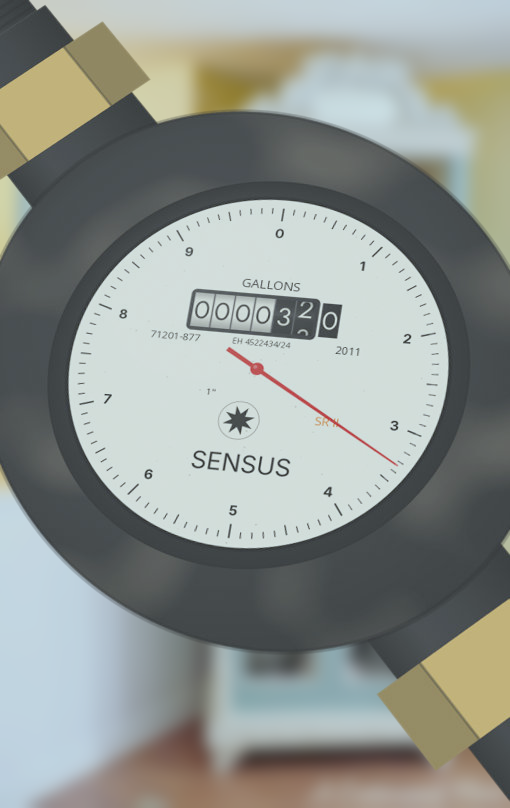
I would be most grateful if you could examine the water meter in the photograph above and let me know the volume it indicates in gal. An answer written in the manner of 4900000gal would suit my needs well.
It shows 323.3gal
